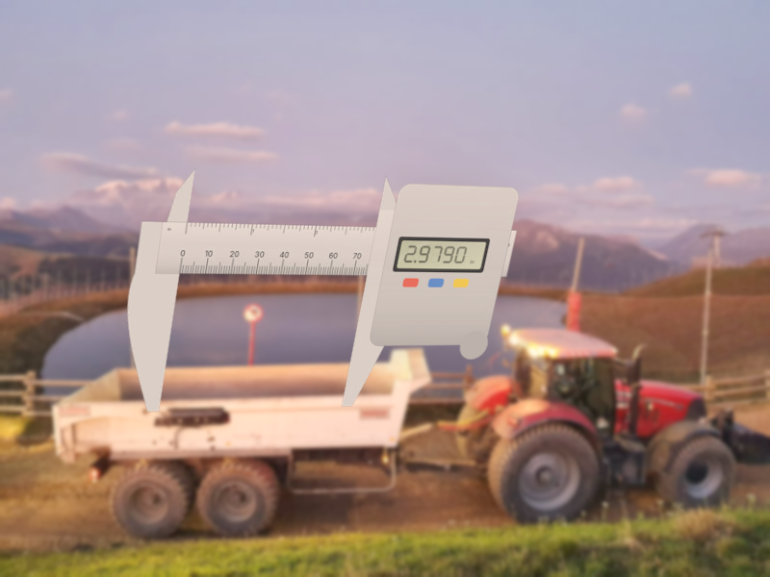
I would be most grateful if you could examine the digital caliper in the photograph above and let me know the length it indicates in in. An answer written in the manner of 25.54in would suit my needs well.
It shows 2.9790in
